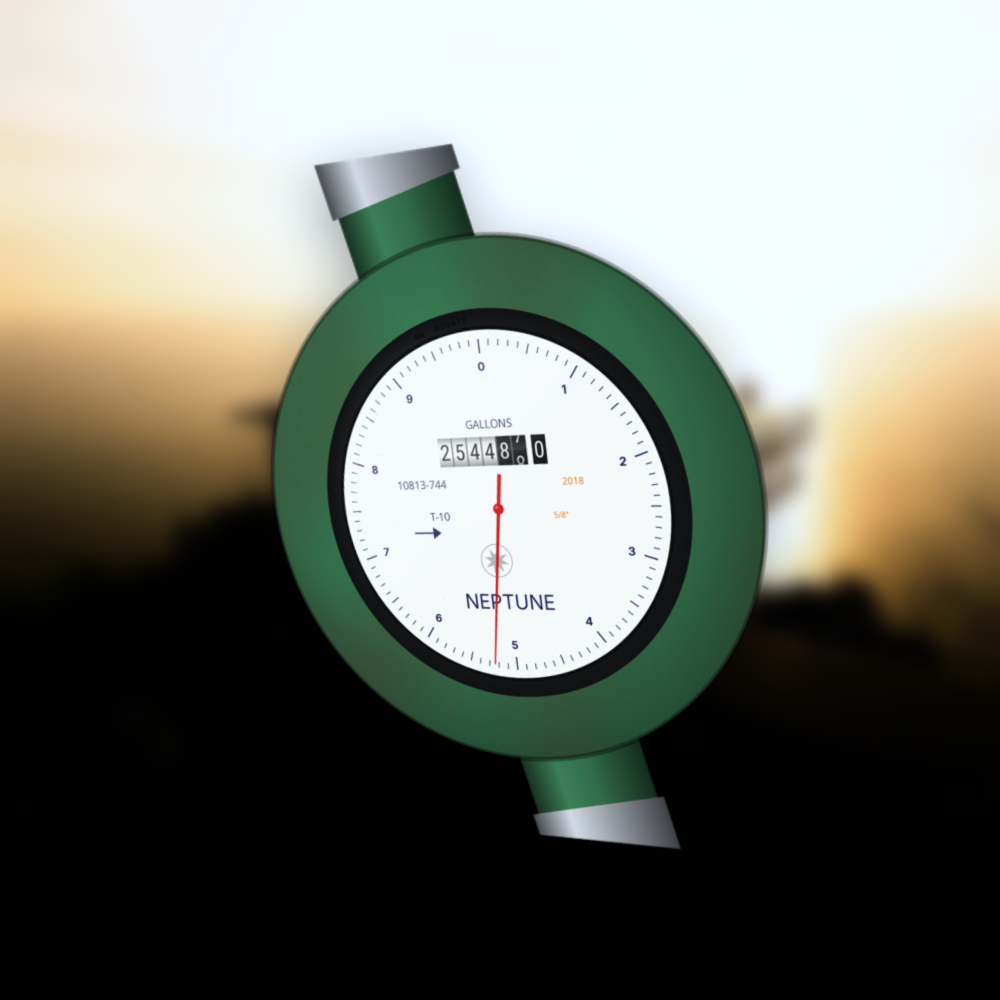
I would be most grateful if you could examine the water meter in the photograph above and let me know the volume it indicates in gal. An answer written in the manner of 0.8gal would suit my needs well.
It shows 2544875.2gal
